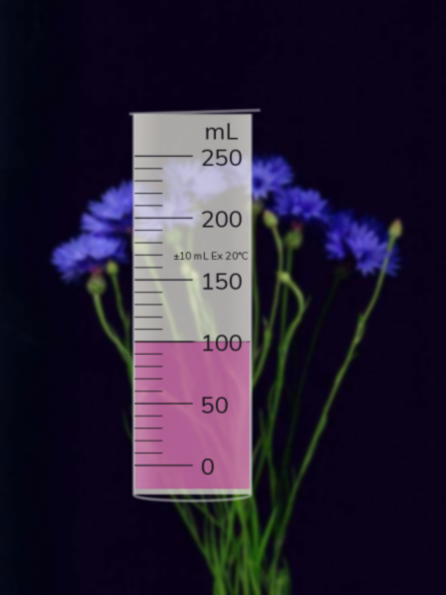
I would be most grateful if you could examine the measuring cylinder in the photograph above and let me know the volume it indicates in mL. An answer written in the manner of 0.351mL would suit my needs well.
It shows 100mL
